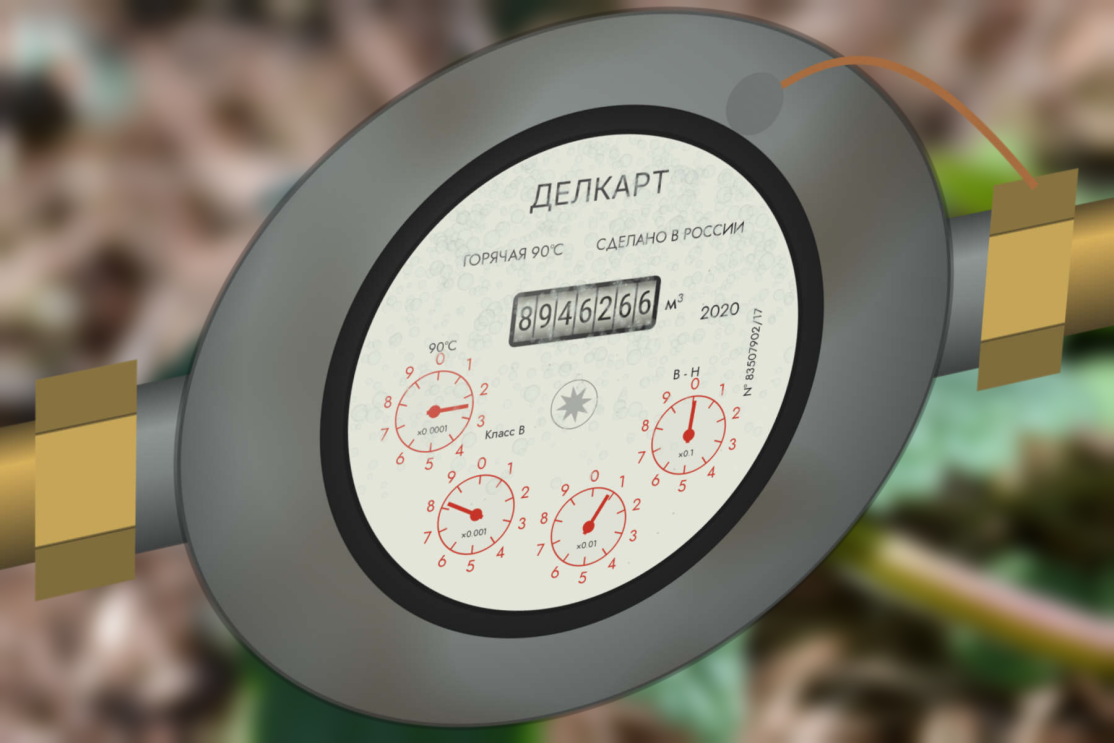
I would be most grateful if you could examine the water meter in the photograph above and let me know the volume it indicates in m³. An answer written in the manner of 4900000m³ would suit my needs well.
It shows 8946266.0082m³
